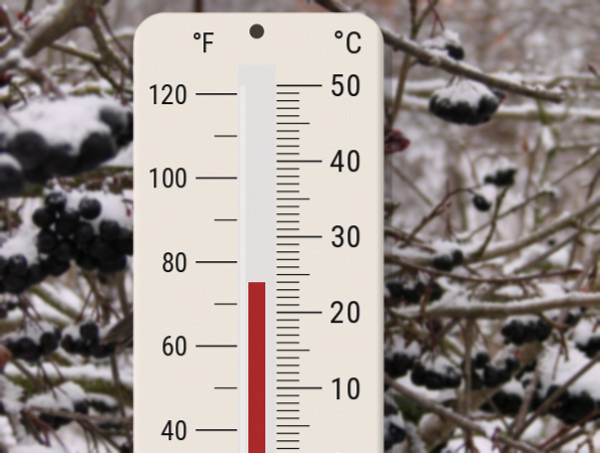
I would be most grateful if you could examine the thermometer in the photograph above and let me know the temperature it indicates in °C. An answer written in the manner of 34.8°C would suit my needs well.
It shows 24°C
